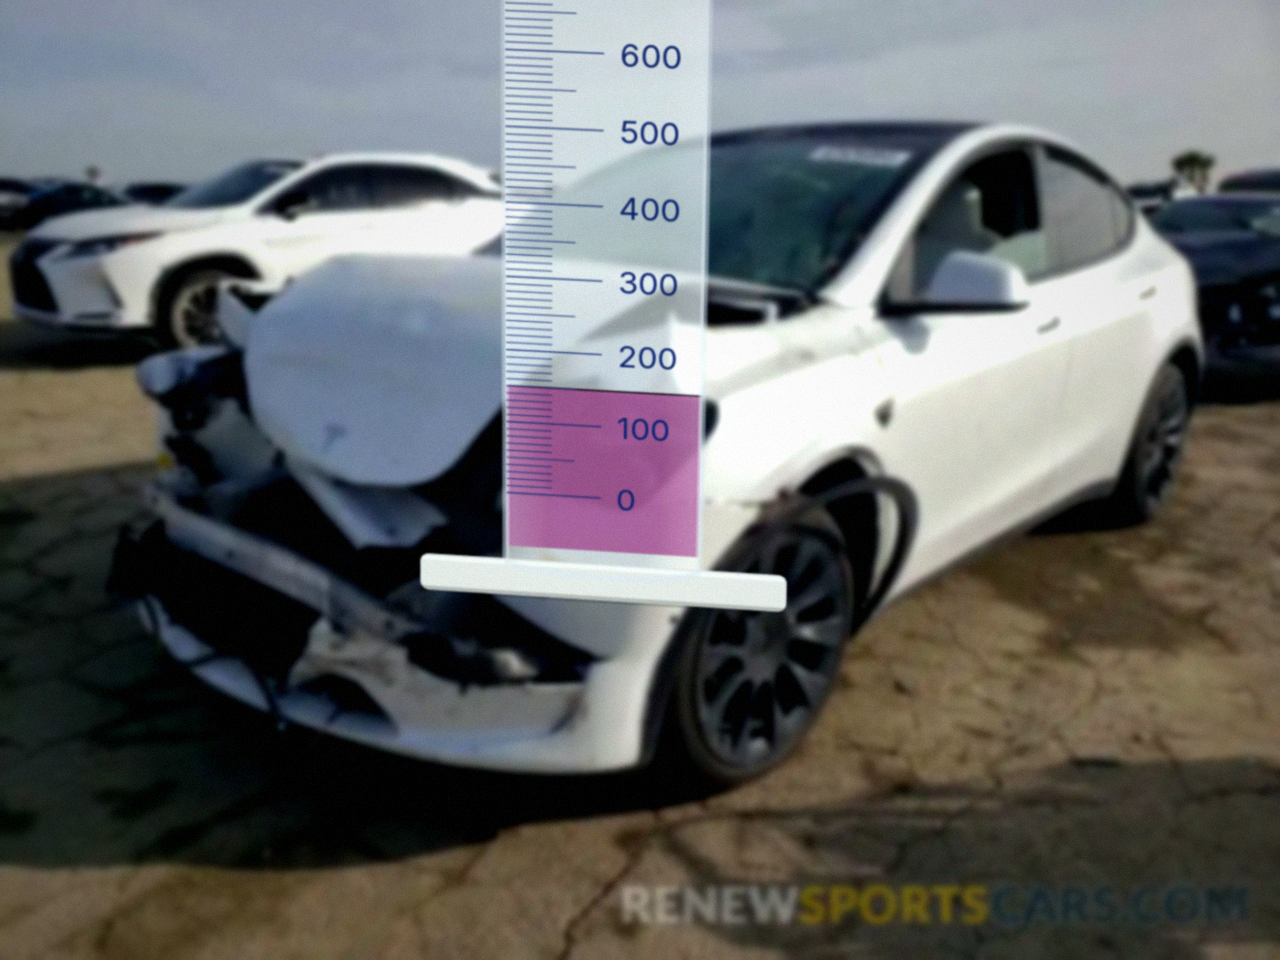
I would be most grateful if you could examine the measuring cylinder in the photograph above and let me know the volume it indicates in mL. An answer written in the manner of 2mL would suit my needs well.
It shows 150mL
